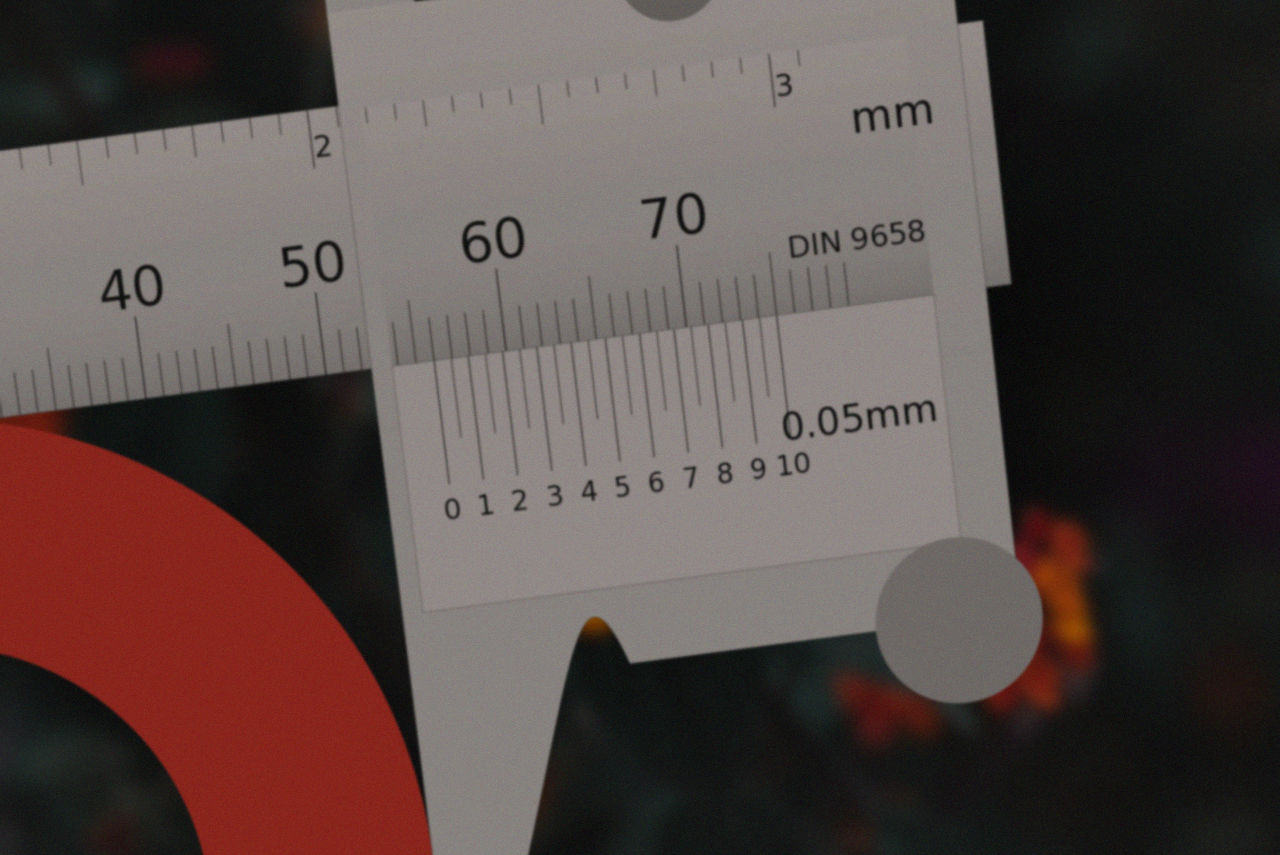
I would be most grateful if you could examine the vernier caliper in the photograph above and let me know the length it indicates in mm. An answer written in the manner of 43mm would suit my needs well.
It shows 56.0mm
